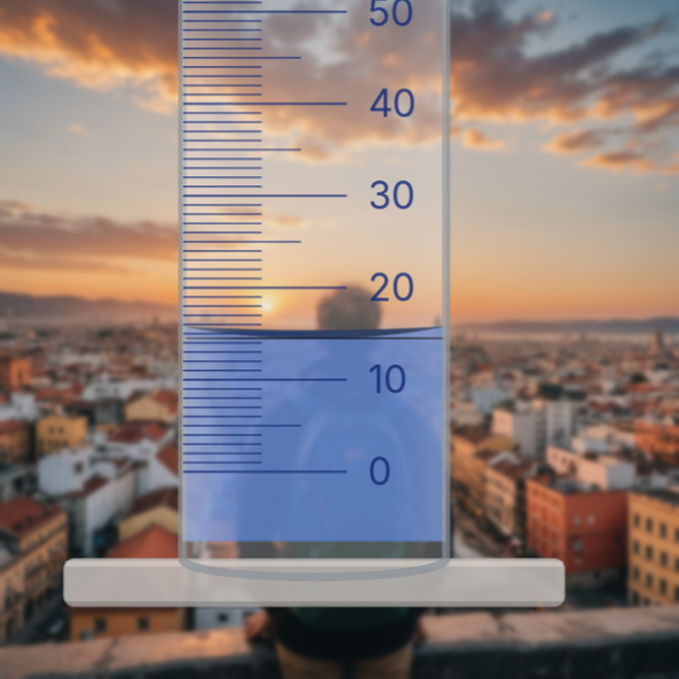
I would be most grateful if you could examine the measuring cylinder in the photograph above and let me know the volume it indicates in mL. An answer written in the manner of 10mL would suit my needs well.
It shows 14.5mL
